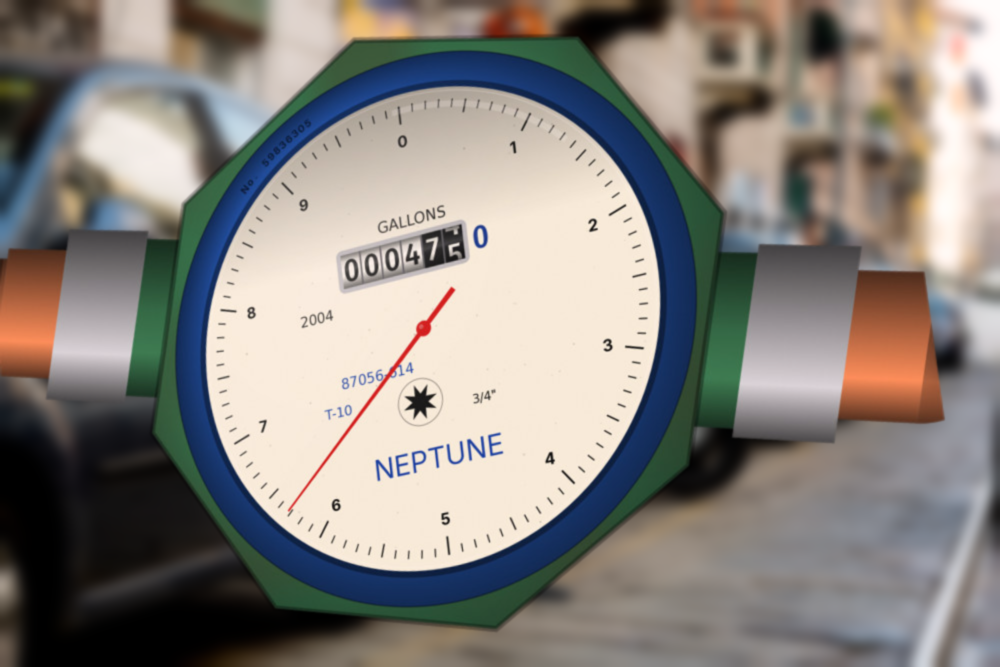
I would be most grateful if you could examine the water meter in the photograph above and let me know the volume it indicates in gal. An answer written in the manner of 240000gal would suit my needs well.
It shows 4746.3gal
